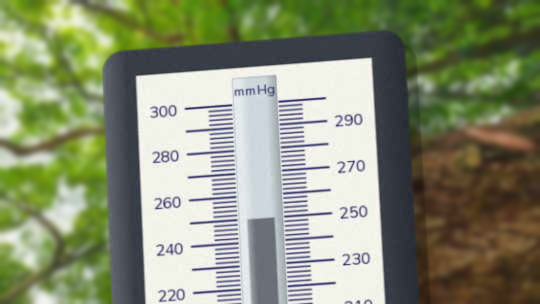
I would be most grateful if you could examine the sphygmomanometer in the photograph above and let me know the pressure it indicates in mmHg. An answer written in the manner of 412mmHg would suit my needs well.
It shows 250mmHg
